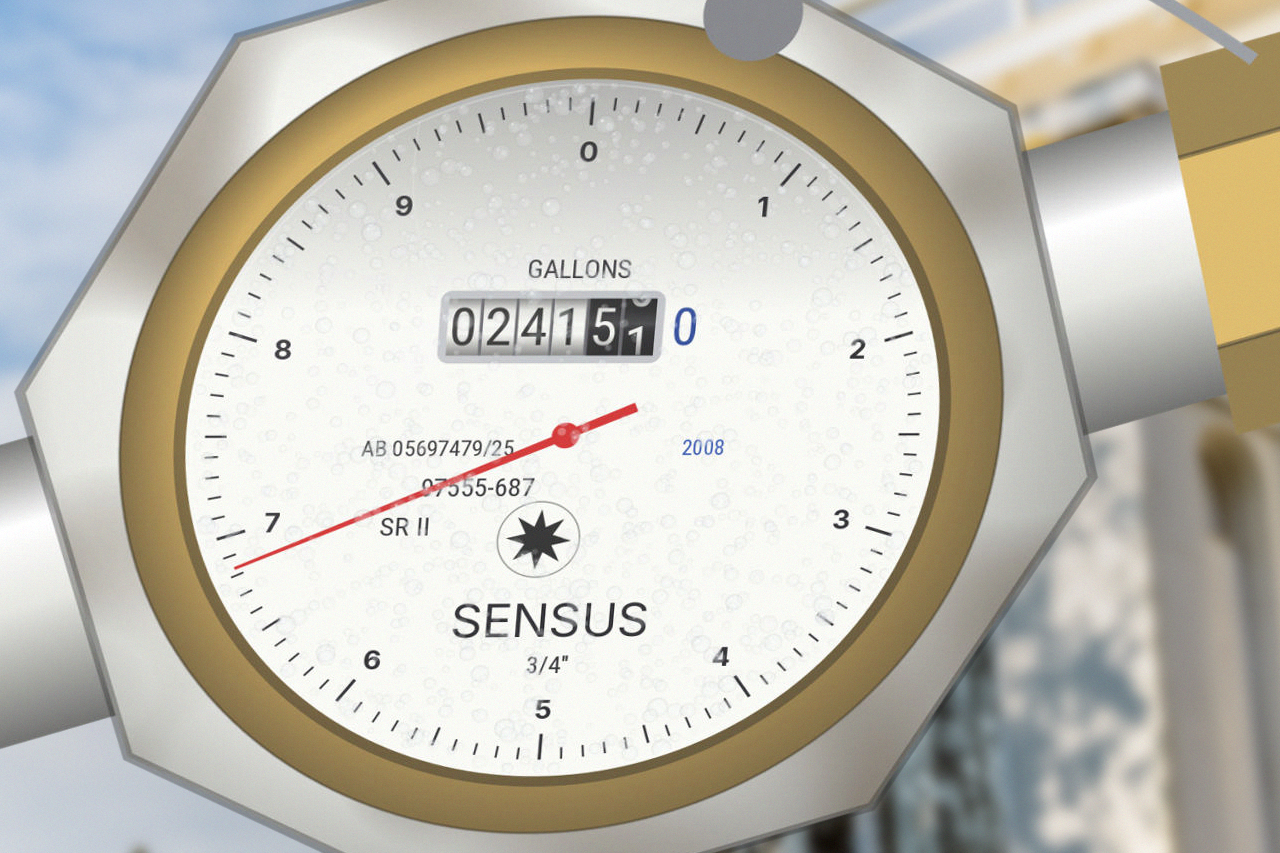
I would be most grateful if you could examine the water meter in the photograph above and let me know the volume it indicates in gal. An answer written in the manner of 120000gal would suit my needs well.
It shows 241506.8gal
